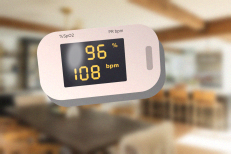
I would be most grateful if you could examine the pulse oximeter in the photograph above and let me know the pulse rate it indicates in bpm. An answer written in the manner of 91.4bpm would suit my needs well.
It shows 108bpm
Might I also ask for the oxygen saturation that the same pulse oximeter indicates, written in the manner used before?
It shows 96%
